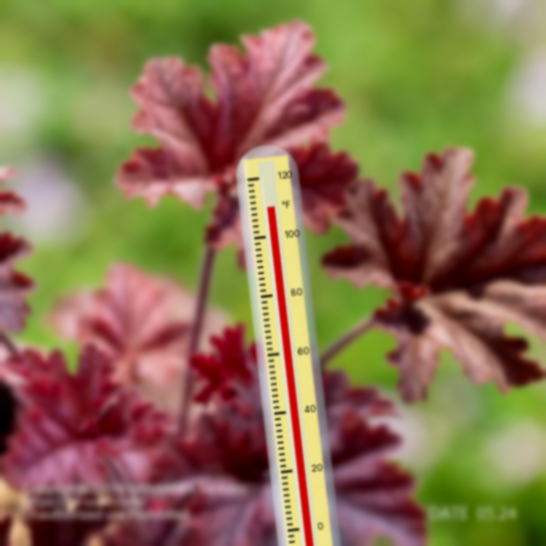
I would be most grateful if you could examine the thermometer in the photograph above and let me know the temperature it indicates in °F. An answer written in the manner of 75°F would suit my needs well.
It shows 110°F
